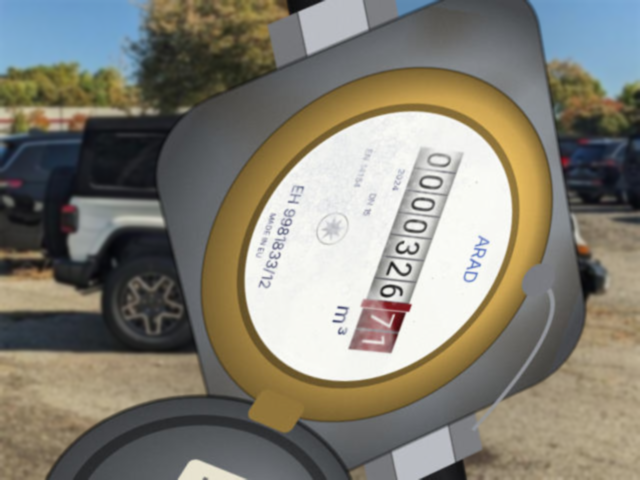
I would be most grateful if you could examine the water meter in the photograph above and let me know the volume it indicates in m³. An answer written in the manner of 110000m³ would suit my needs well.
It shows 326.71m³
